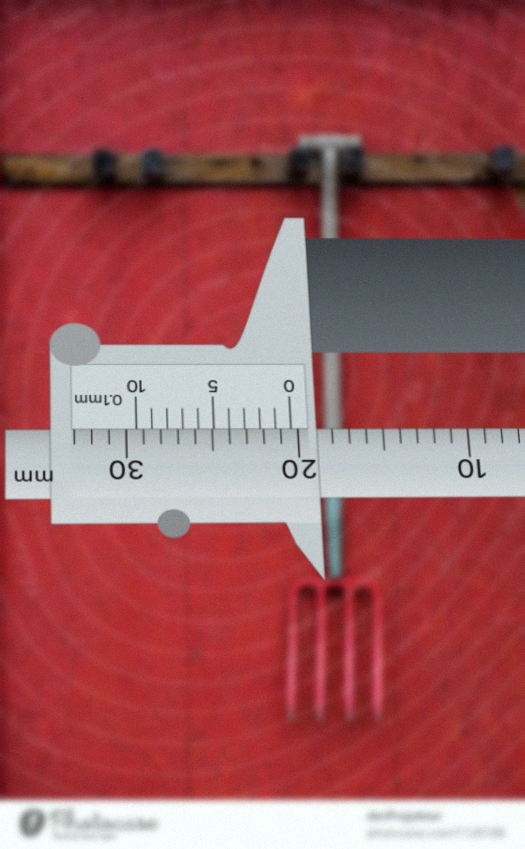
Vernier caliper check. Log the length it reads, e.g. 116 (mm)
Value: 20.4 (mm)
